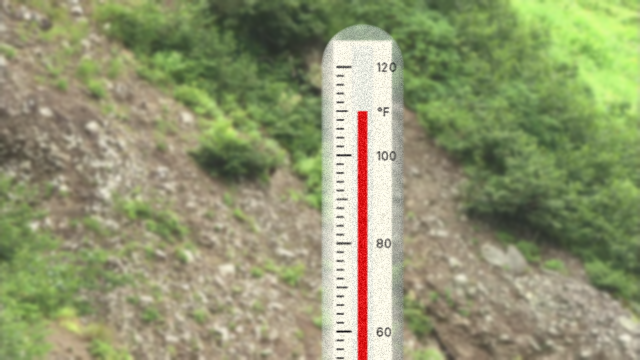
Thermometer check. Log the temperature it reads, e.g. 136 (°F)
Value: 110 (°F)
